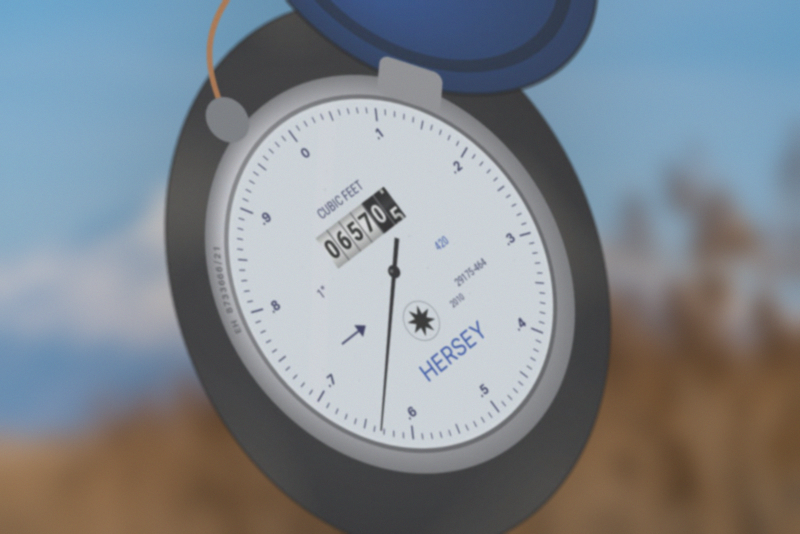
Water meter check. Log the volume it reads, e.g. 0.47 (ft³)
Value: 65704.63 (ft³)
